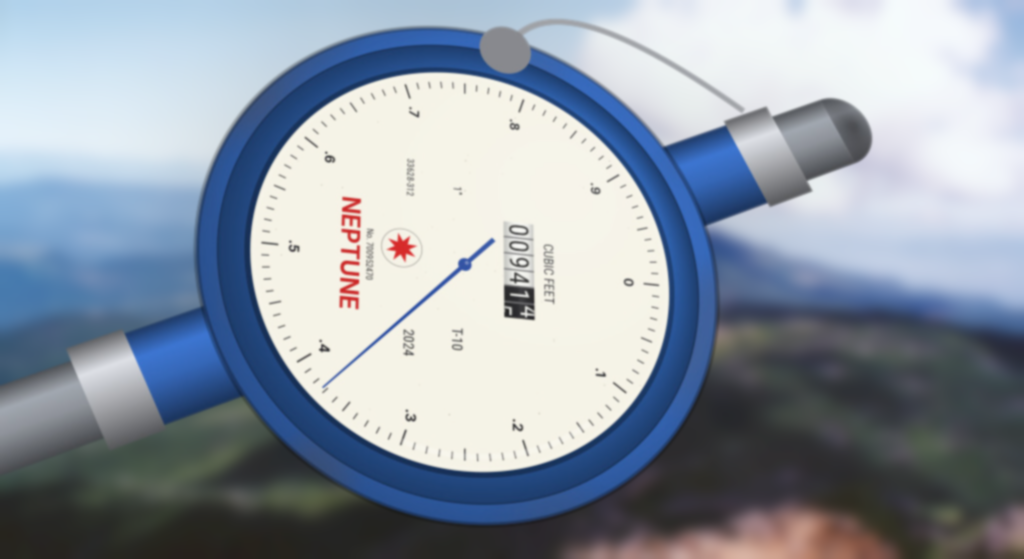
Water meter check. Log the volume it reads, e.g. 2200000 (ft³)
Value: 9414.37 (ft³)
